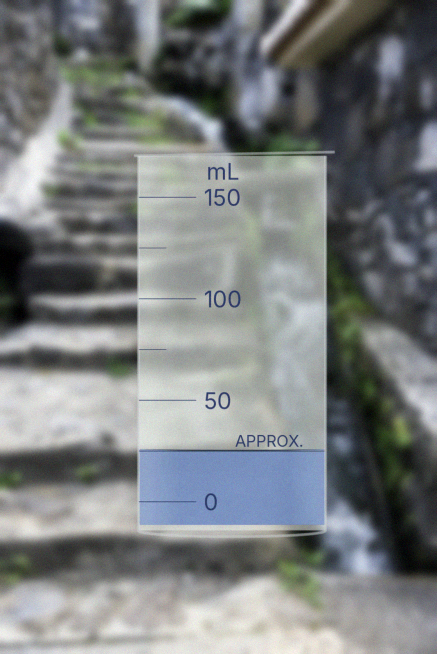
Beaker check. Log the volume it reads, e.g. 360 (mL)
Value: 25 (mL)
